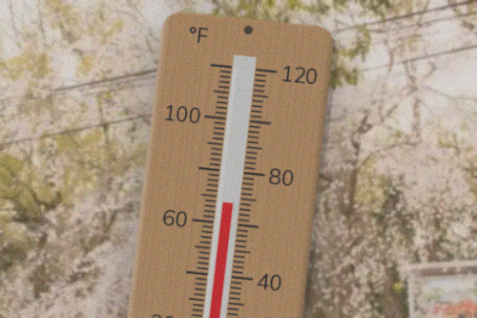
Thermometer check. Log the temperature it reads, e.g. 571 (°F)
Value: 68 (°F)
